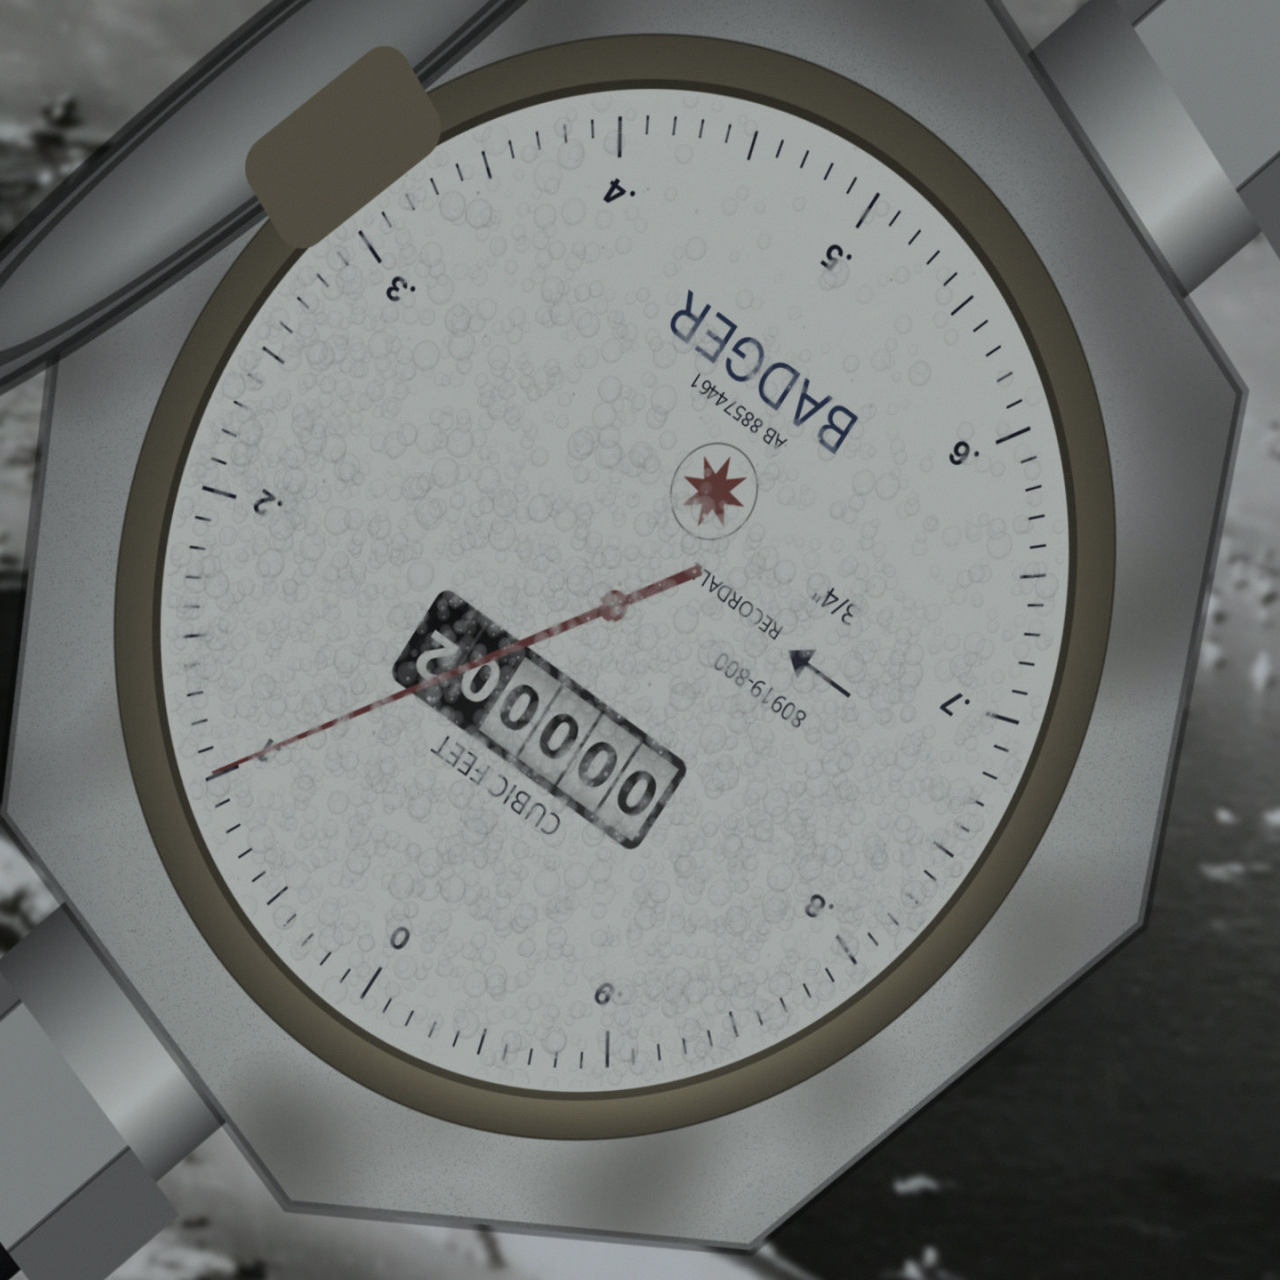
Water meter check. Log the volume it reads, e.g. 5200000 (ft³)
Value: 2.10 (ft³)
